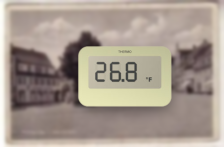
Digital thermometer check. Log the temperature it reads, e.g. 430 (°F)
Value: 26.8 (°F)
